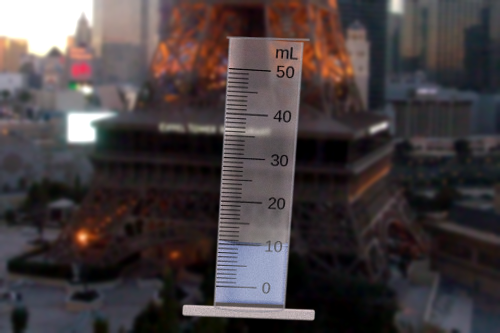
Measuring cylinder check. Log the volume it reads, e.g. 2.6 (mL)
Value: 10 (mL)
